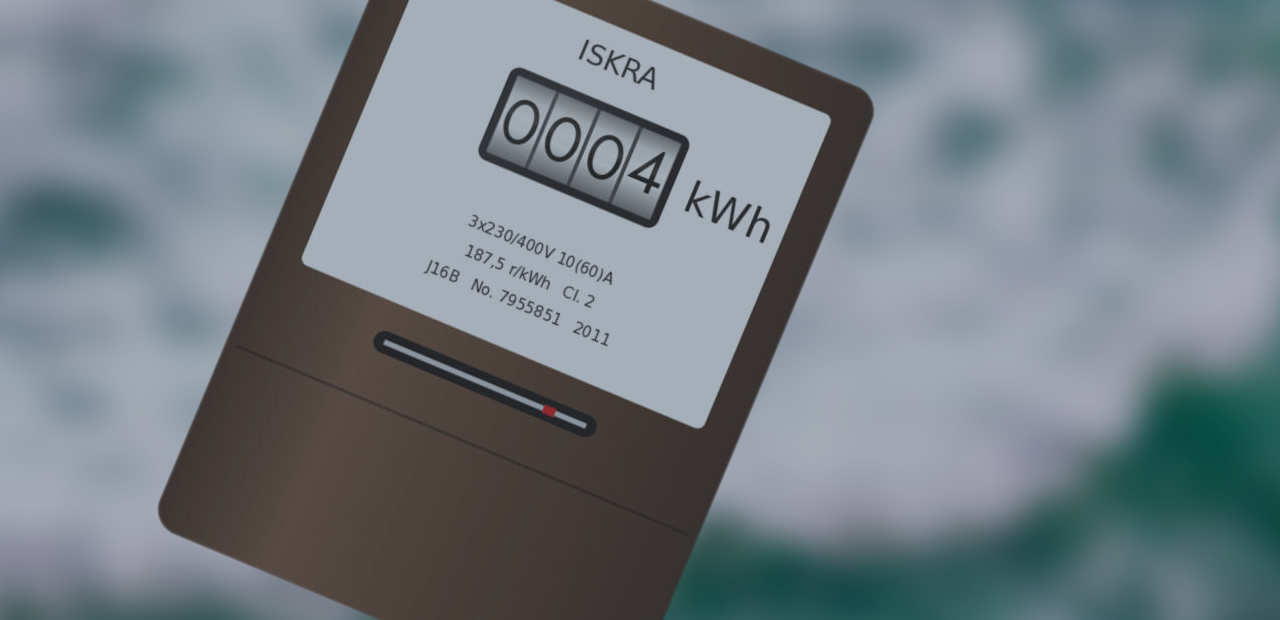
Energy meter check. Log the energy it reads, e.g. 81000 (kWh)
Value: 4 (kWh)
